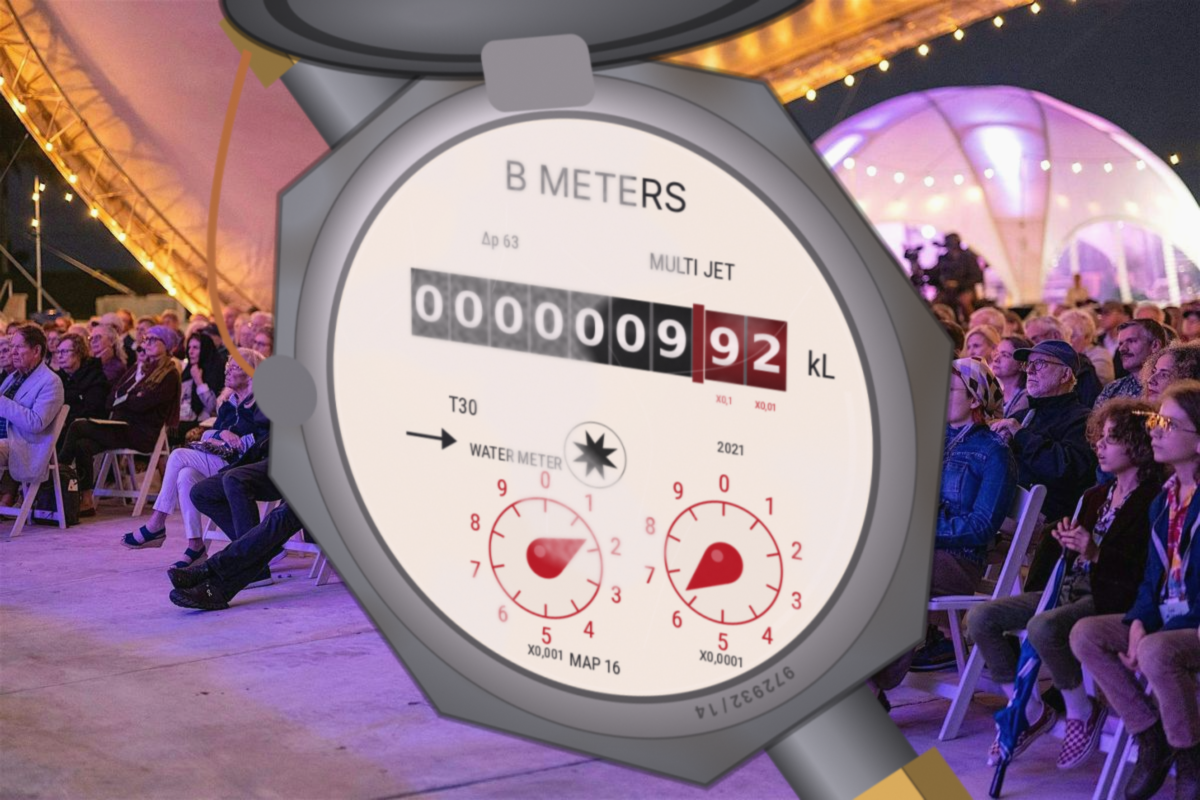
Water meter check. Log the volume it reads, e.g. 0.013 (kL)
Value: 9.9216 (kL)
